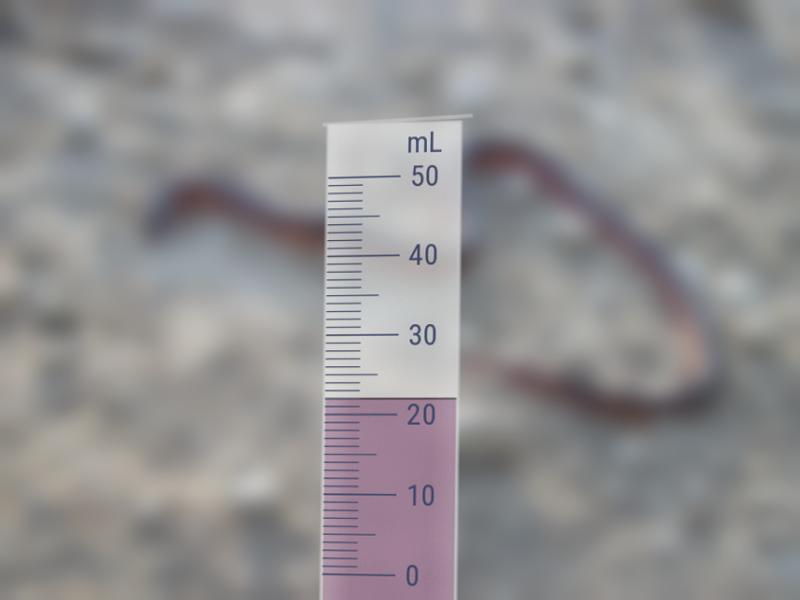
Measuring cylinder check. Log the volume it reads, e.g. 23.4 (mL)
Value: 22 (mL)
